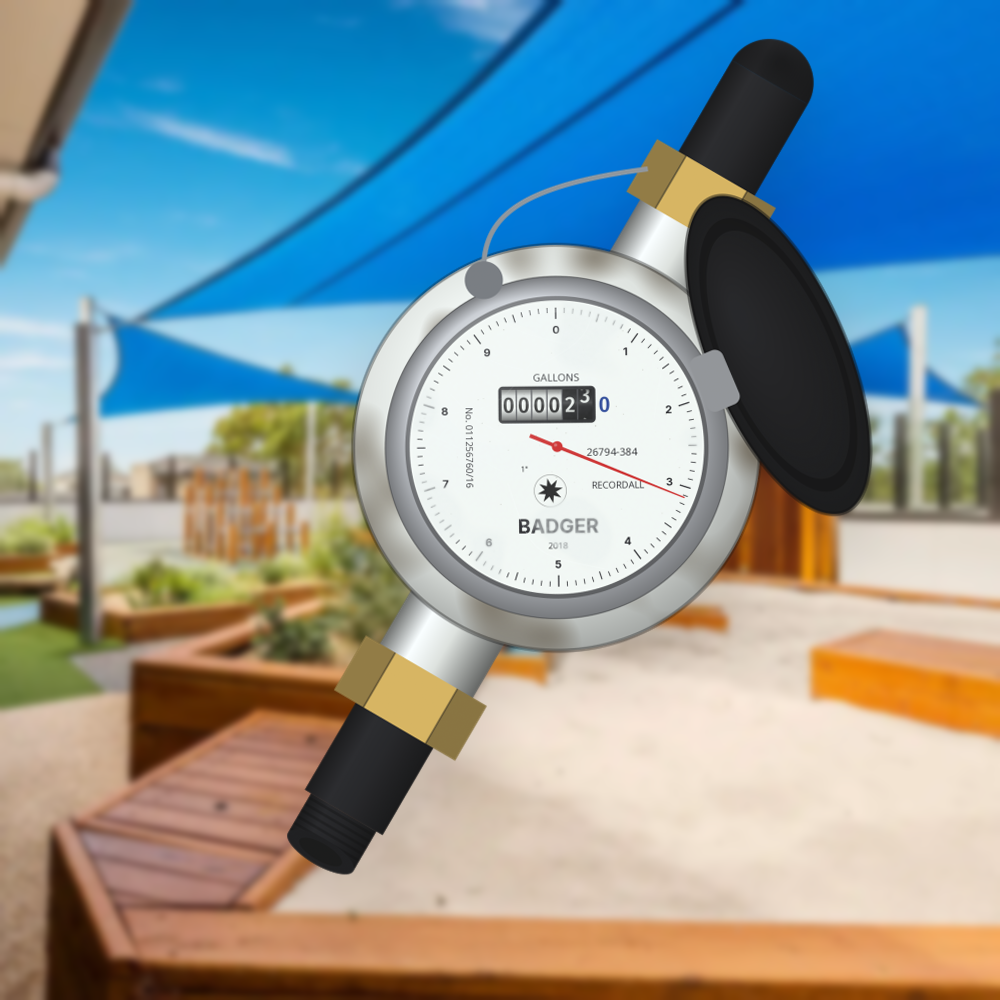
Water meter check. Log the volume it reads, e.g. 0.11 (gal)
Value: 233.1 (gal)
